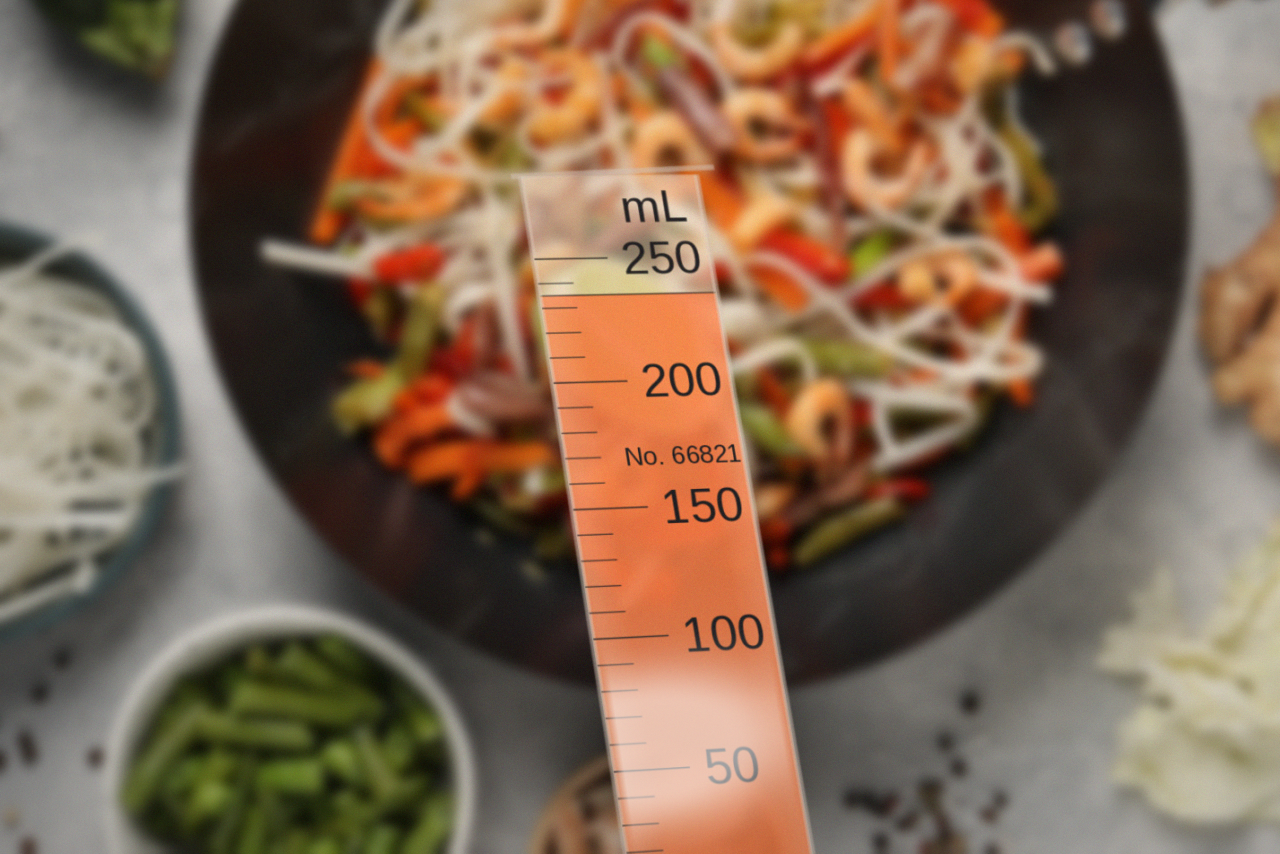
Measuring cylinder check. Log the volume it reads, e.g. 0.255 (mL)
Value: 235 (mL)
